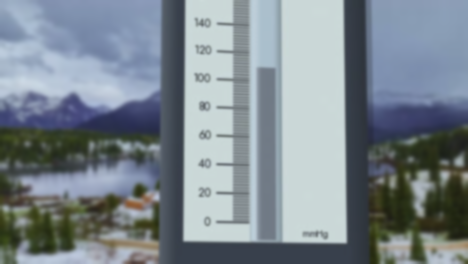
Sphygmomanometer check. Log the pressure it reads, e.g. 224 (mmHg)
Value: 110 (mmHg)
